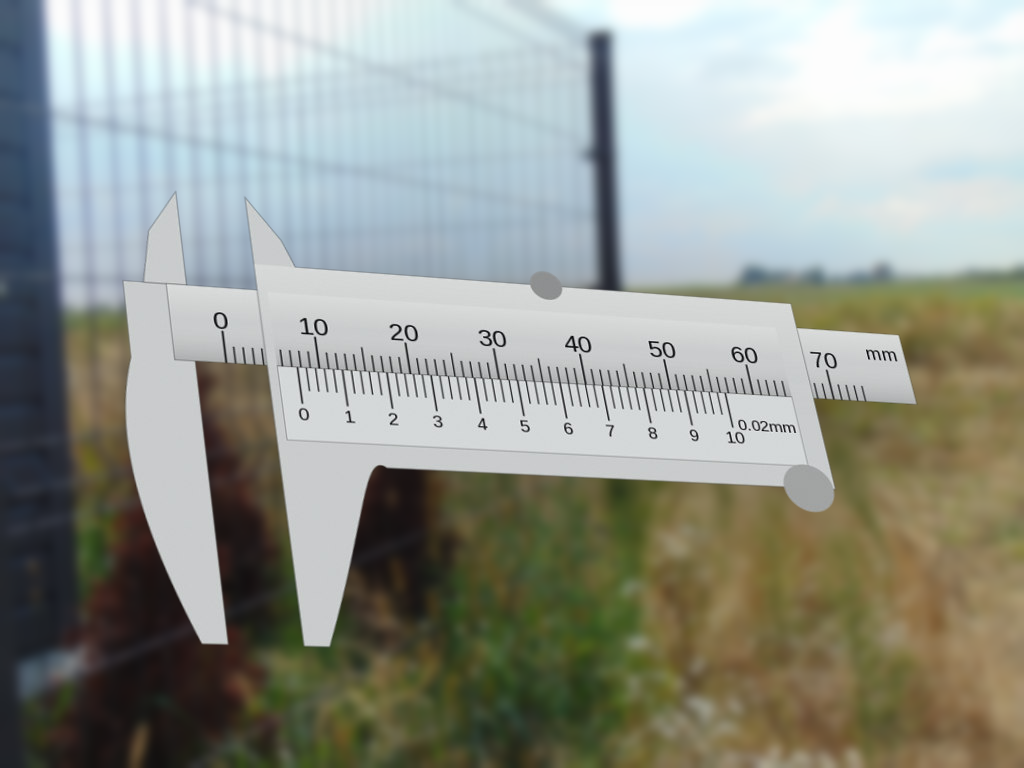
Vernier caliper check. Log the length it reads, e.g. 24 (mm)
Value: 7.6 (mm)
